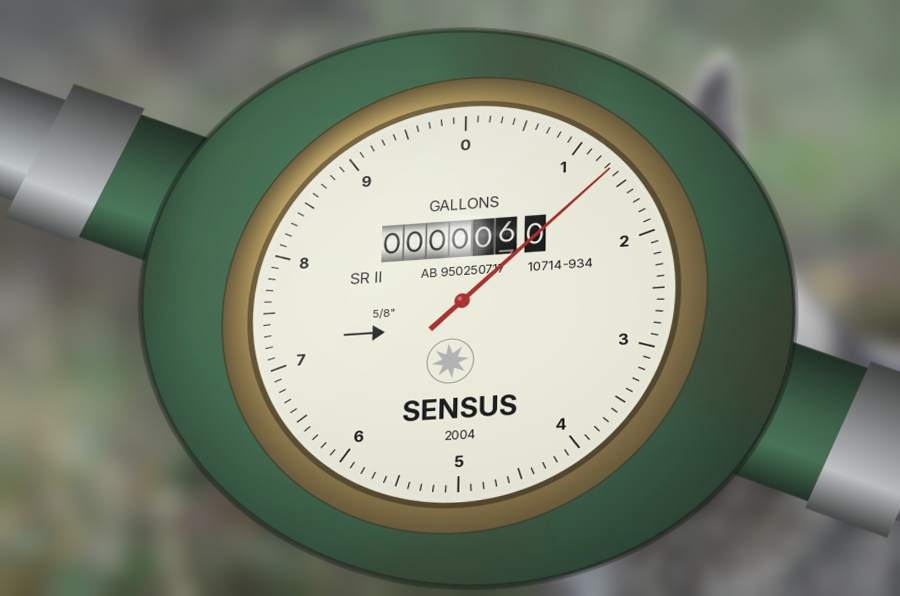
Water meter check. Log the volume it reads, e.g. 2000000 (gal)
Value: 61.3 (gal)
